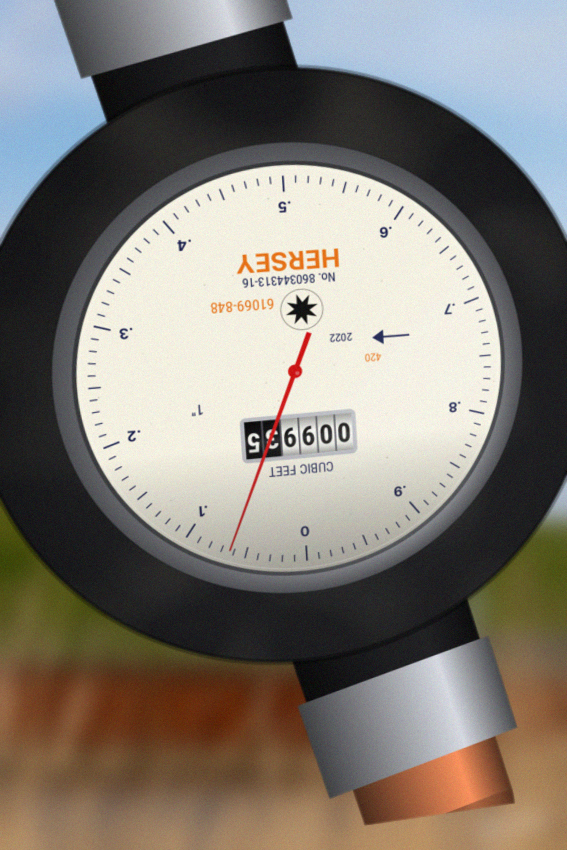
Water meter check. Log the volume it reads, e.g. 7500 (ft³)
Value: 9935.06 (ft³)
